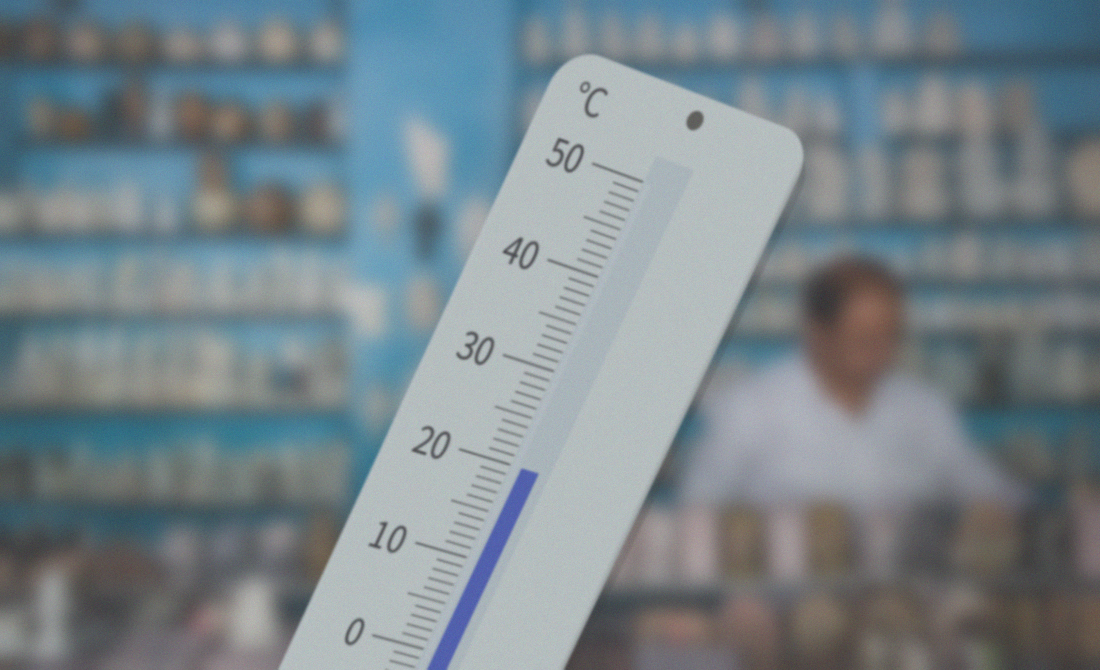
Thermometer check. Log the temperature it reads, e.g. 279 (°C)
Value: 20 (°C)
